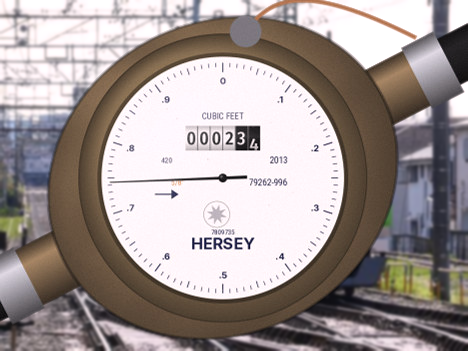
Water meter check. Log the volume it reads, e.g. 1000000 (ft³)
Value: 233.74 (ft³)
